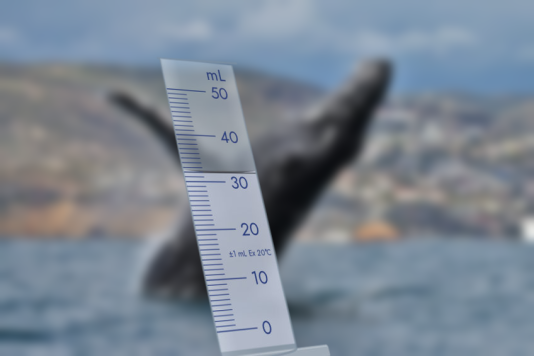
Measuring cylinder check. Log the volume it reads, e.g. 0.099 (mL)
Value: 32 (mL)
